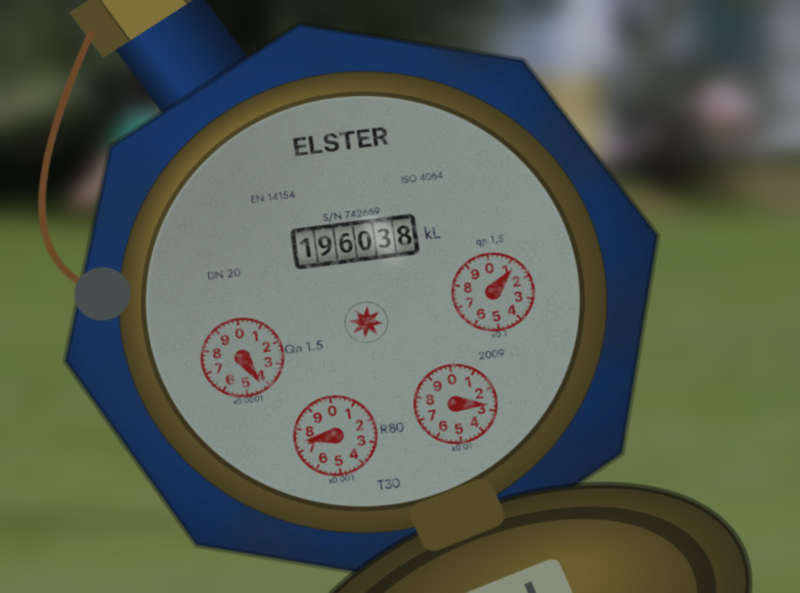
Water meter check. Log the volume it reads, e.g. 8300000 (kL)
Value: 196038.1274 (kL)
